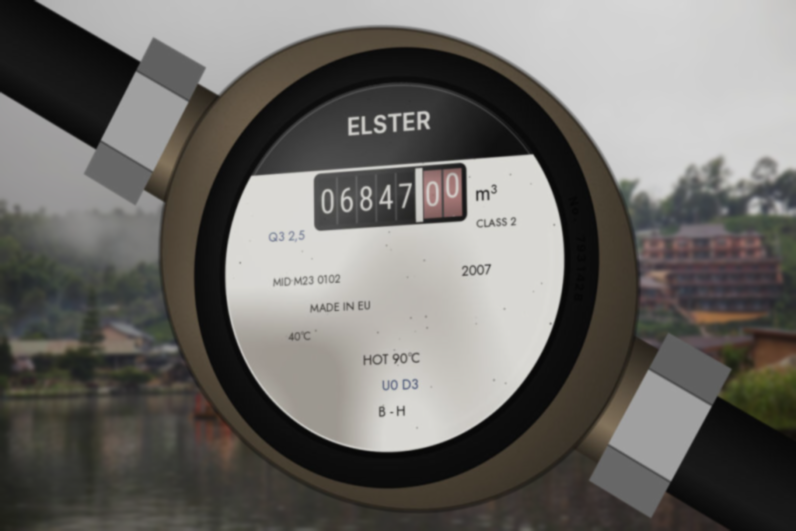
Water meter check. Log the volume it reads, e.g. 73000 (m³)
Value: 6847.00 (m³)
